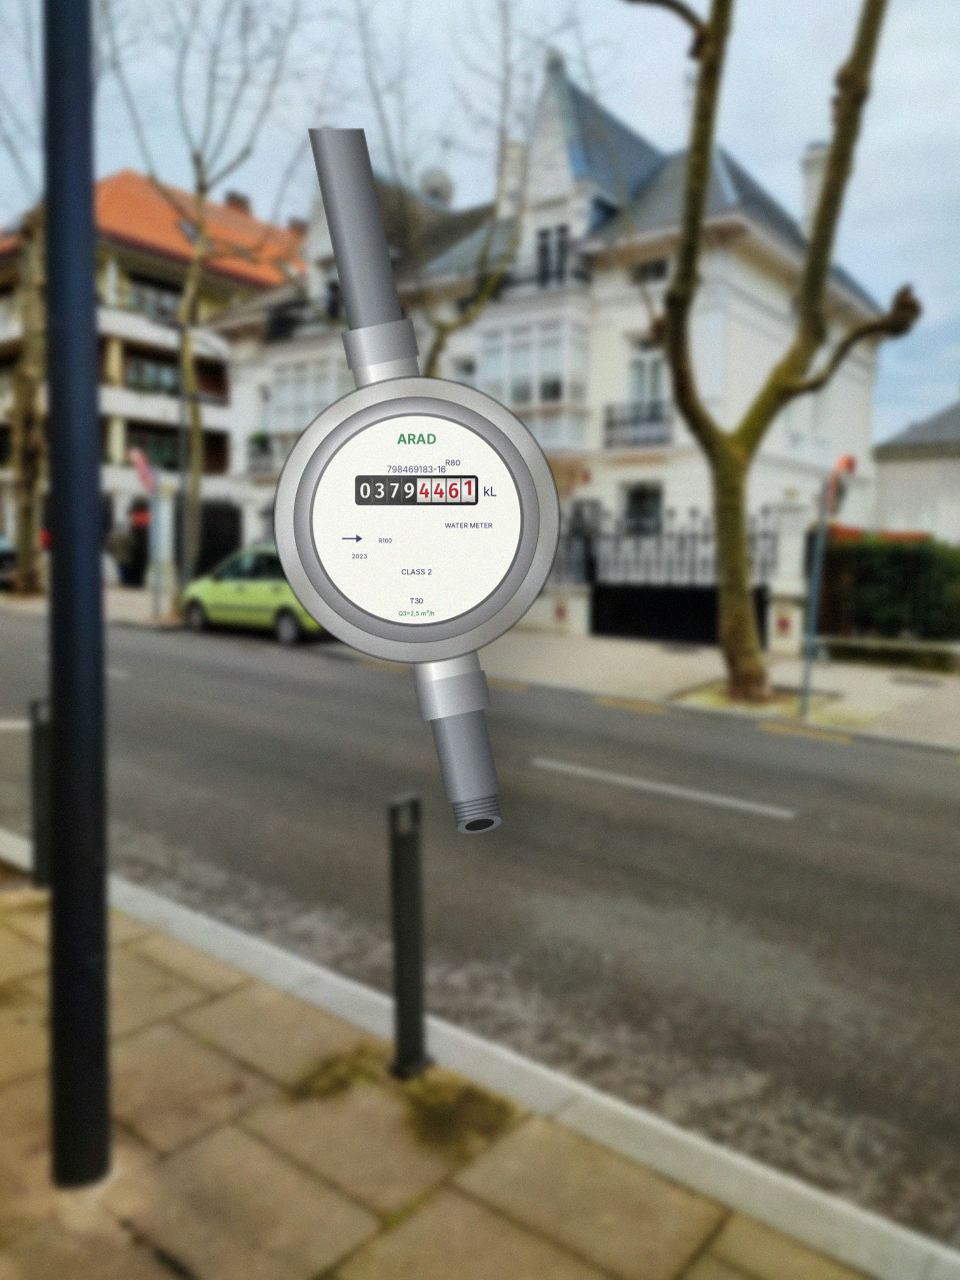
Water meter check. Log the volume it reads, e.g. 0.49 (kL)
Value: 379.4461 (kL)
